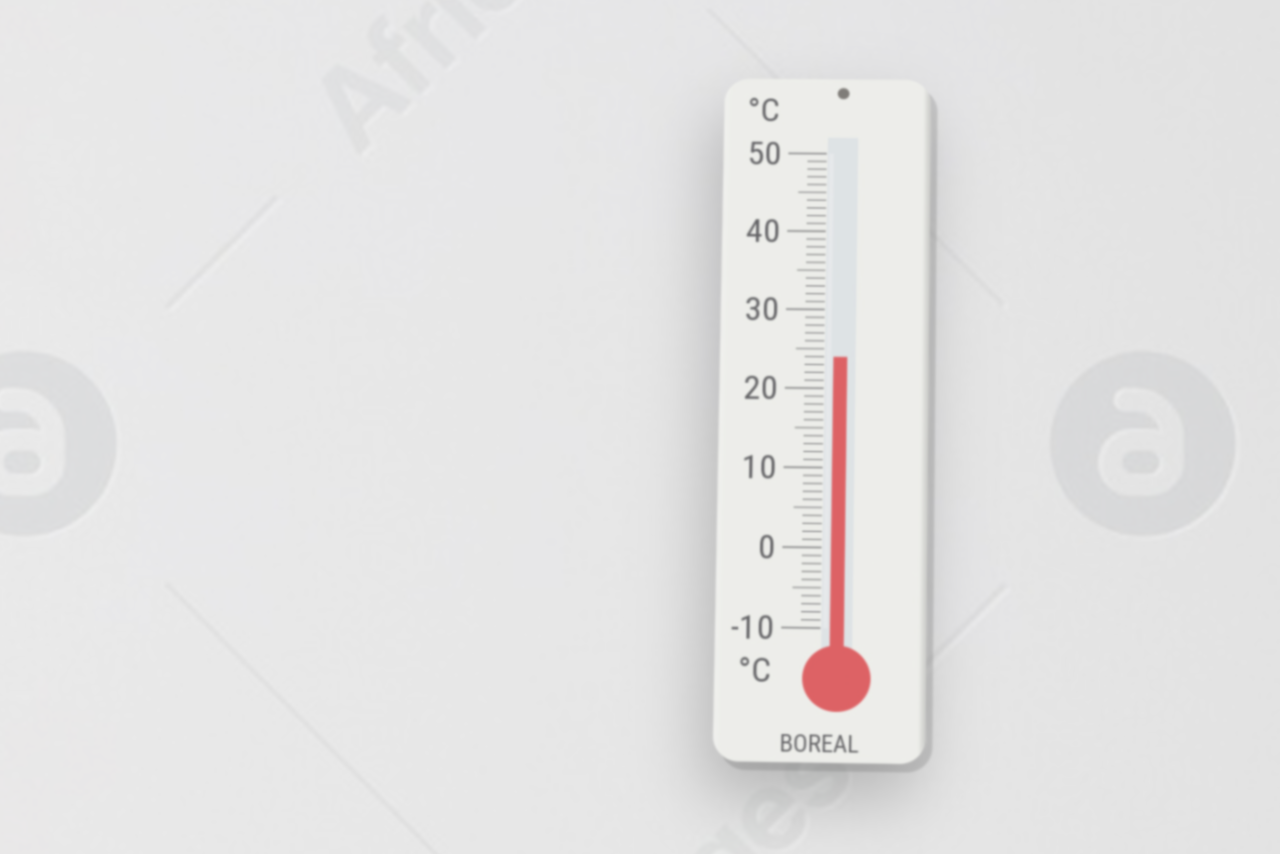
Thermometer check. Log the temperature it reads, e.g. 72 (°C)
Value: 24 (°C)
